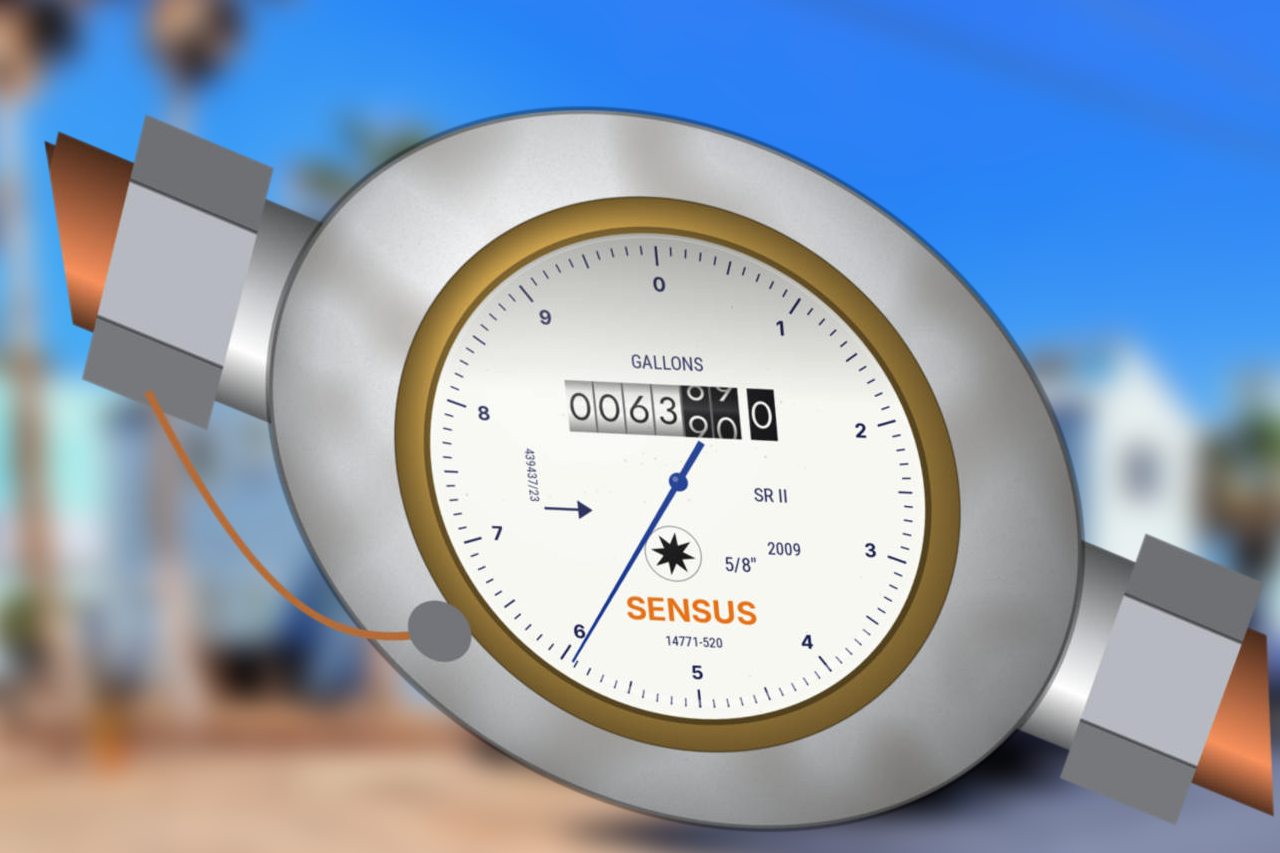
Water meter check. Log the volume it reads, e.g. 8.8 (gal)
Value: 63895.9 (gal)
